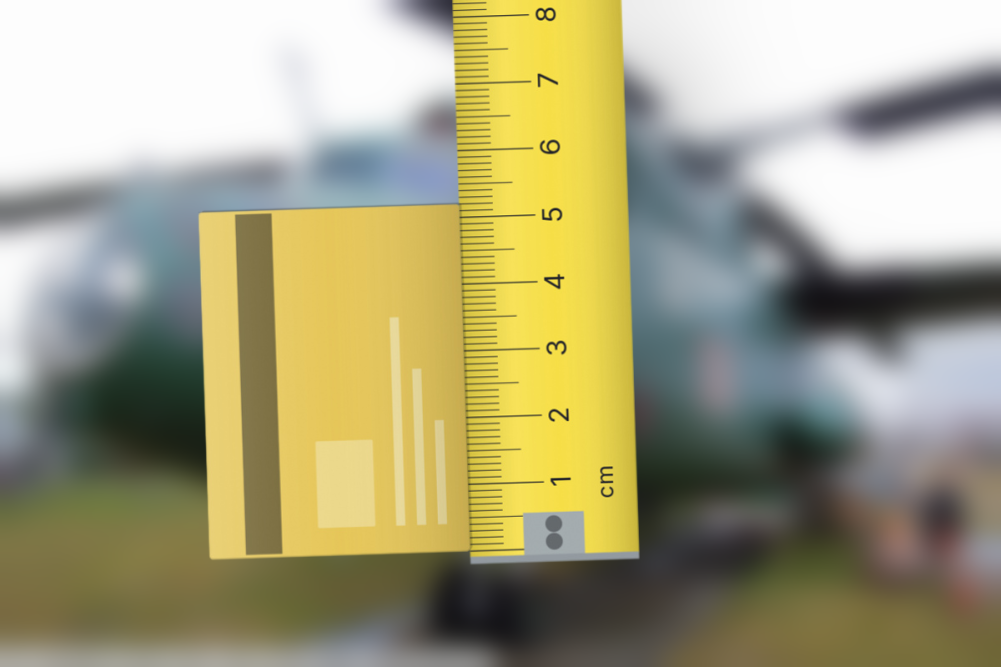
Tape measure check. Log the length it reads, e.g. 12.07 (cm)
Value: 5.2 (cm)
